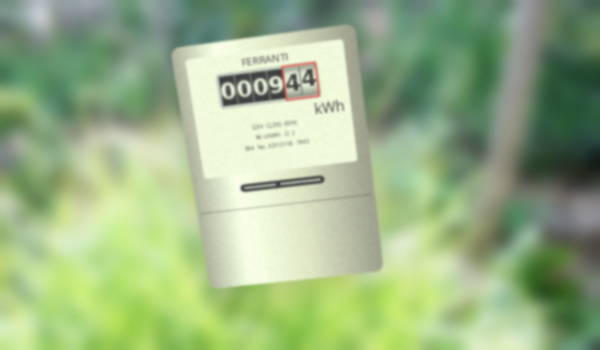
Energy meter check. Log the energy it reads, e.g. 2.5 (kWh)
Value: 9.44 (kWh)
